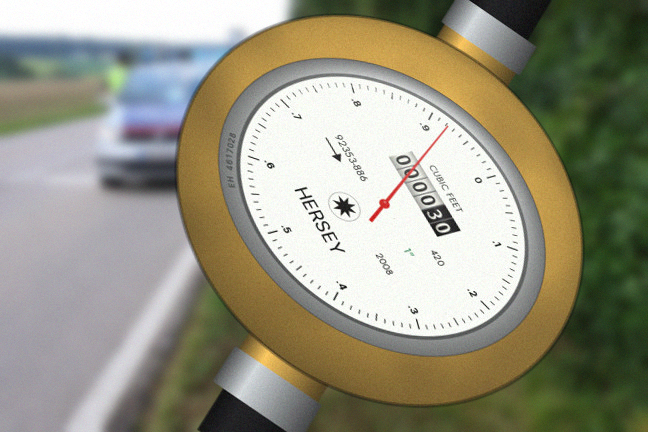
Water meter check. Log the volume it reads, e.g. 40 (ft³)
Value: 29.92 (ft³)
